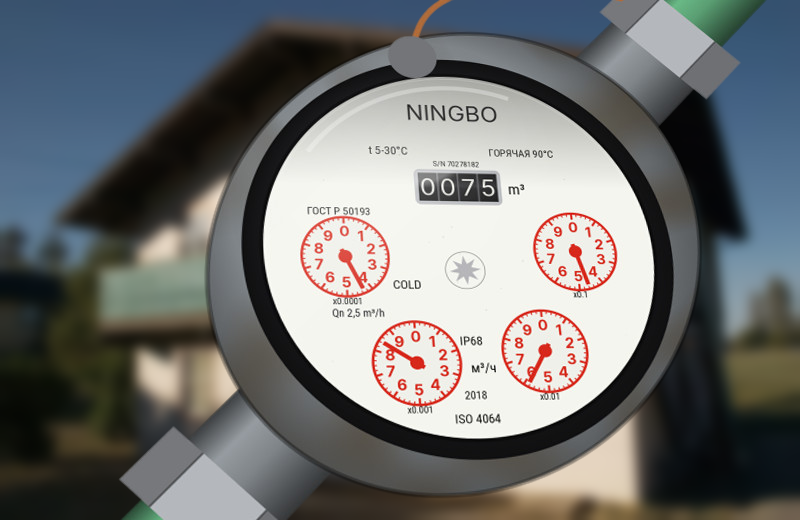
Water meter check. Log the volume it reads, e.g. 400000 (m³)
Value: 75.4584 (m³)
